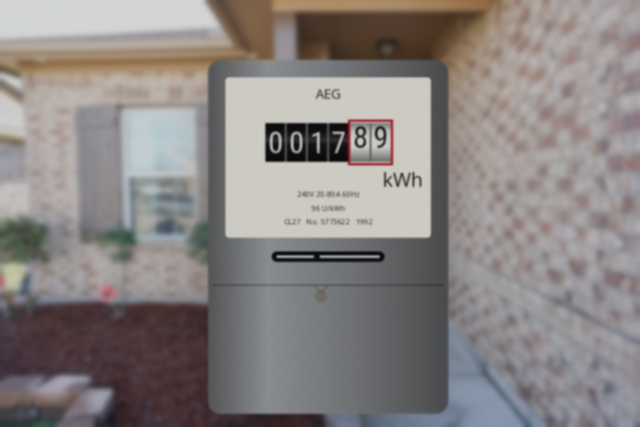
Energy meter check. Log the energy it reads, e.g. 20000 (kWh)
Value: 17.89 (kWh)
